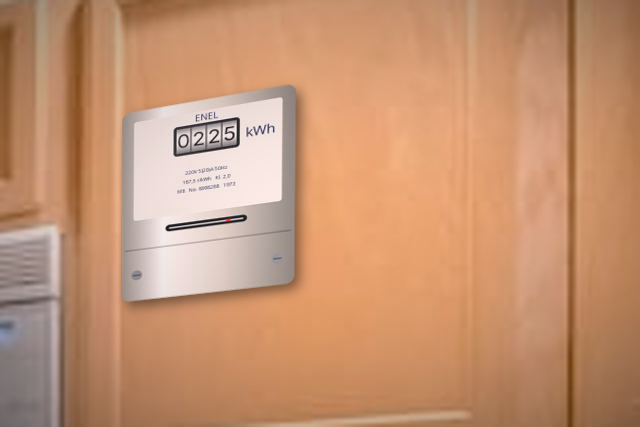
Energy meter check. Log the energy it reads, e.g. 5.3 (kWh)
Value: 225 (kWh)
